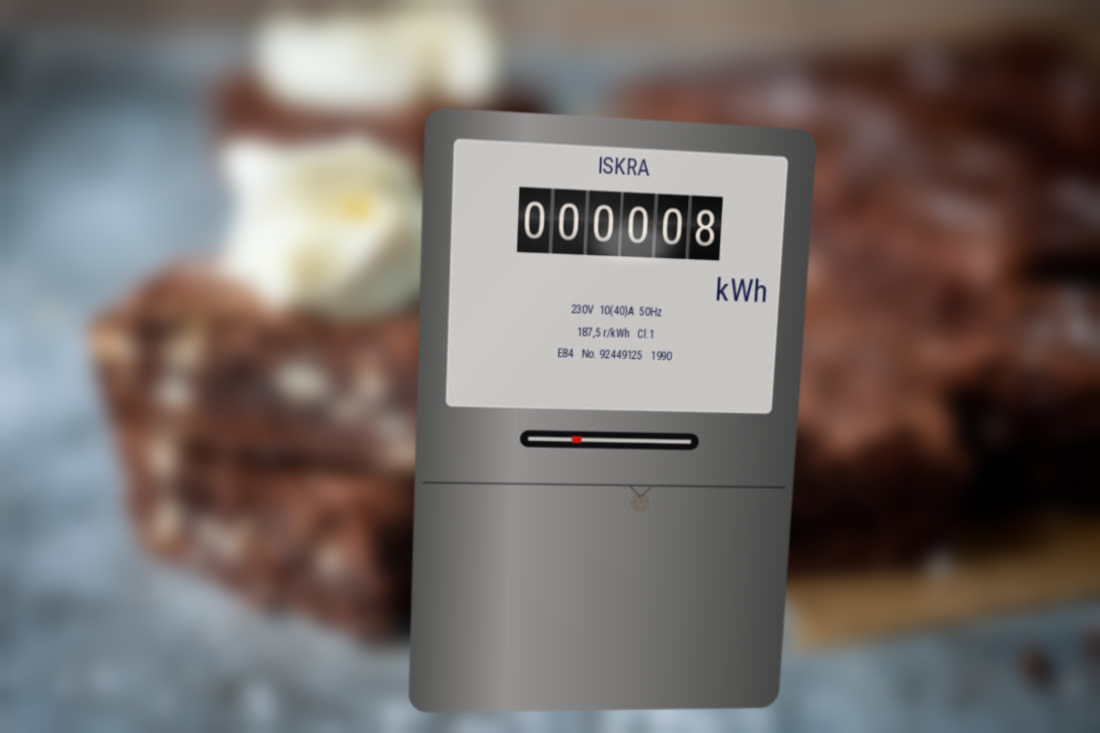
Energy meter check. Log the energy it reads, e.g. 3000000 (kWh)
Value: 8 (kWh)
